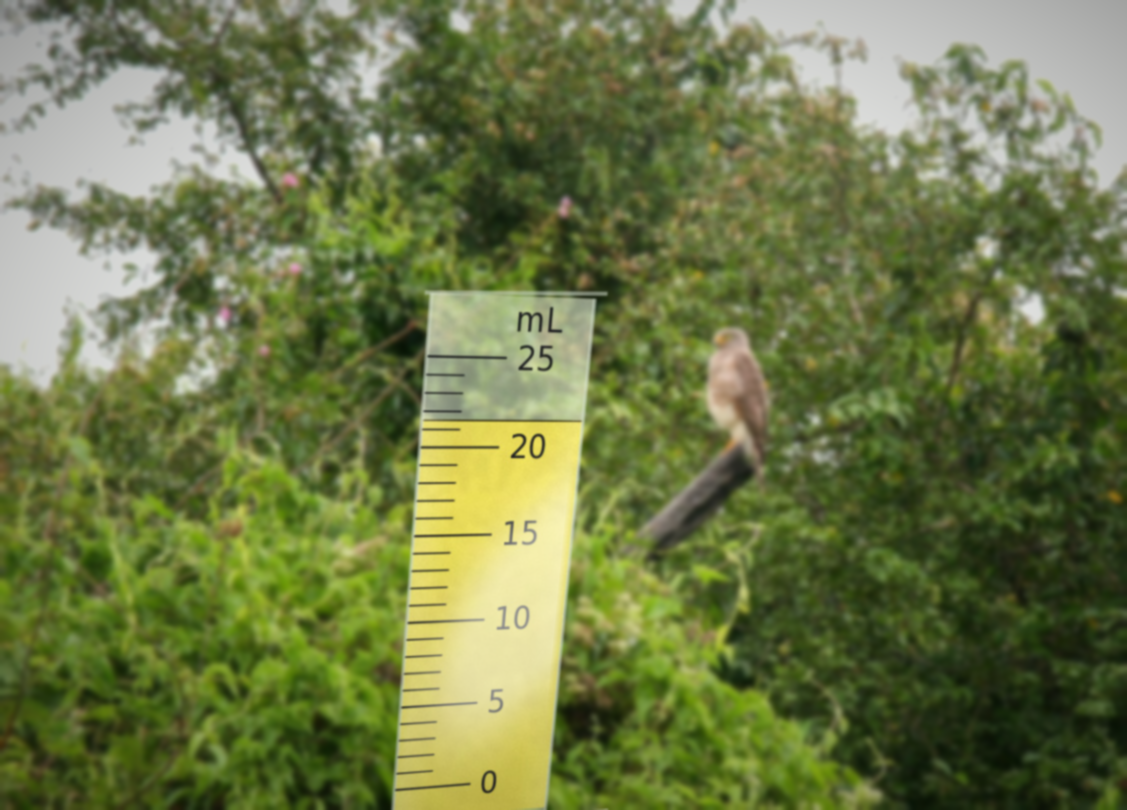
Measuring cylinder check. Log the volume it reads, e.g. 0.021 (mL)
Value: 21.5 (mL)
